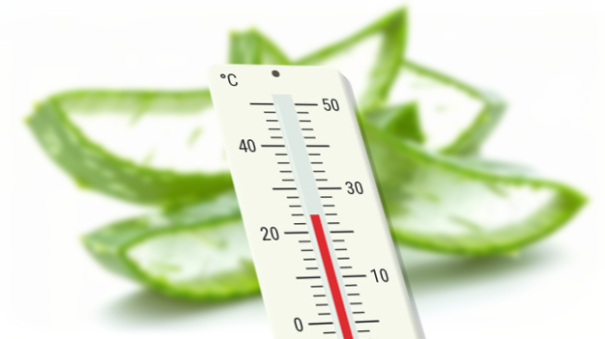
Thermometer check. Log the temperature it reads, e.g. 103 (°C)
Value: 24 (°C)
